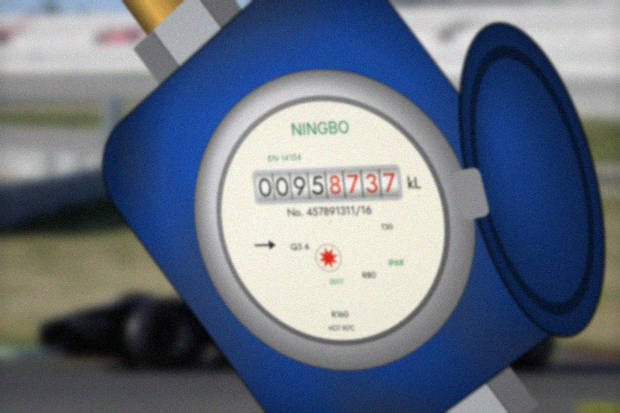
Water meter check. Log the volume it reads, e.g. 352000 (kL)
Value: 95.8737 (kL)
